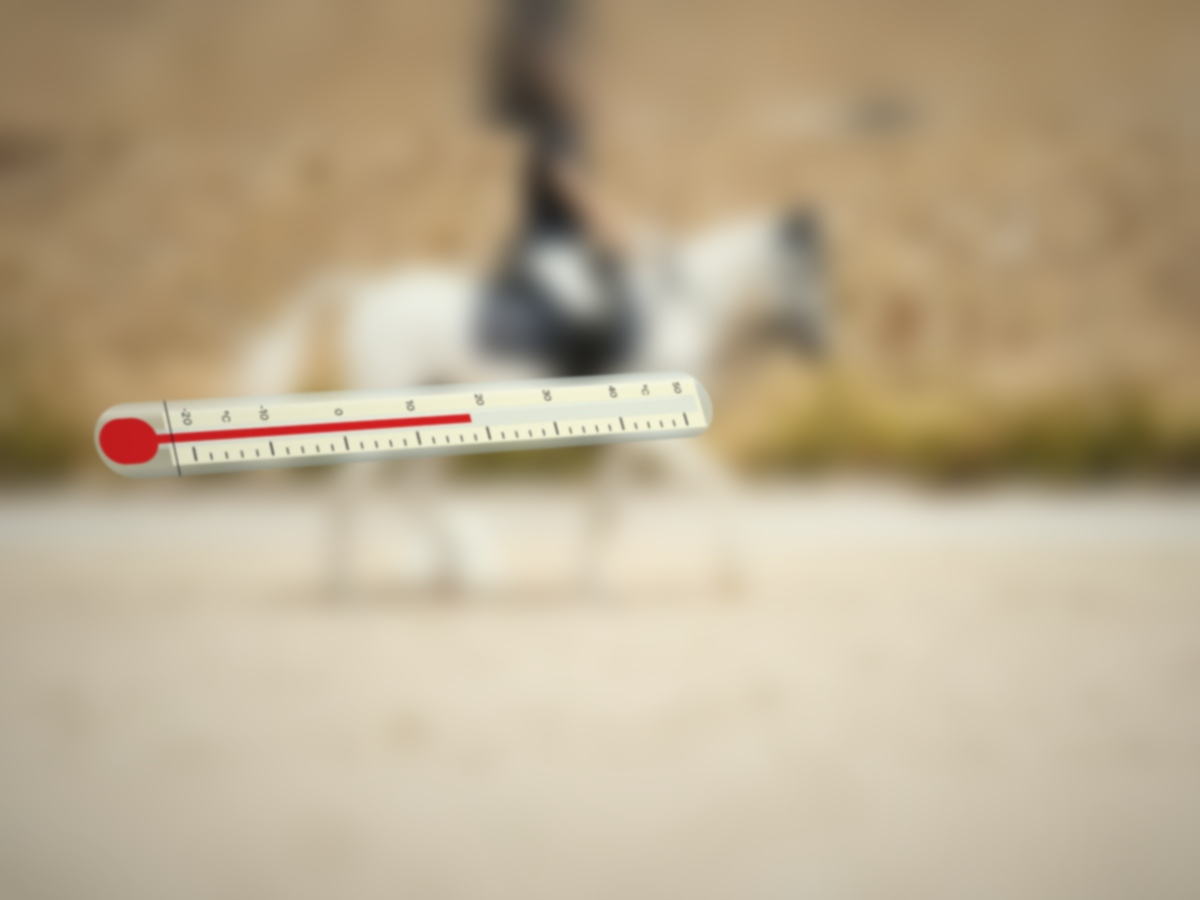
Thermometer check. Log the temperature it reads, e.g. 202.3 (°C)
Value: 18 (°C)
